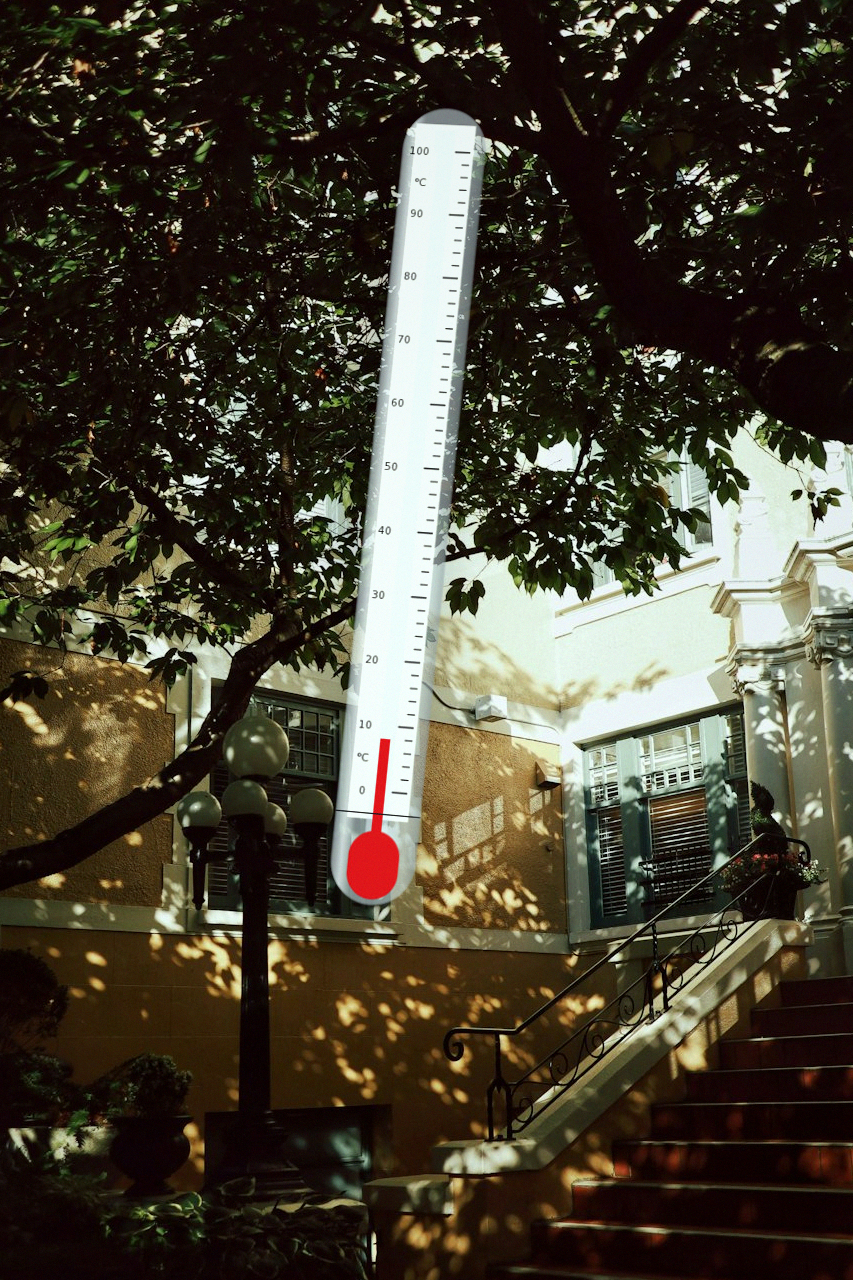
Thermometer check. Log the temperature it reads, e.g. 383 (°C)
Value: 8 (°C)
